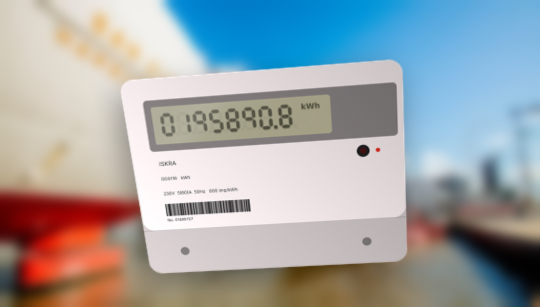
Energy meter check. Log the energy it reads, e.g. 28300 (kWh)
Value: 195890.8 (kWh)
